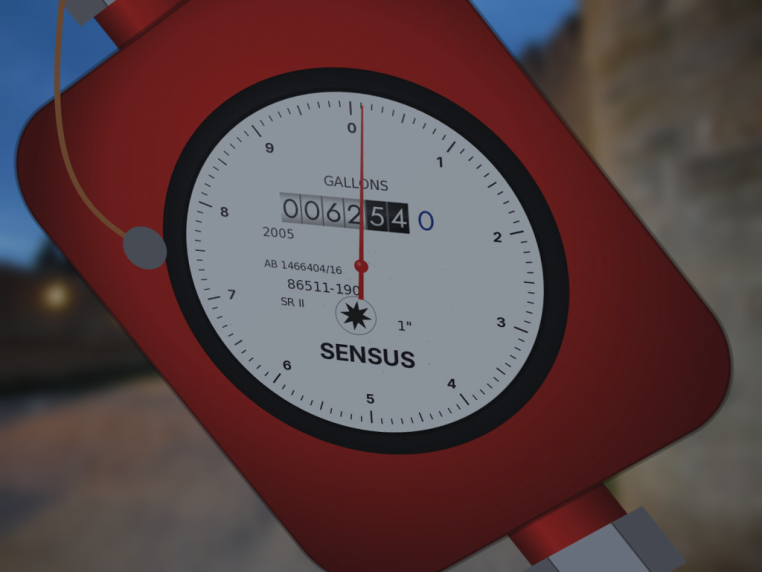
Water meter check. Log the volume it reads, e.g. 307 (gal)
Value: 62540.1 (gal)
